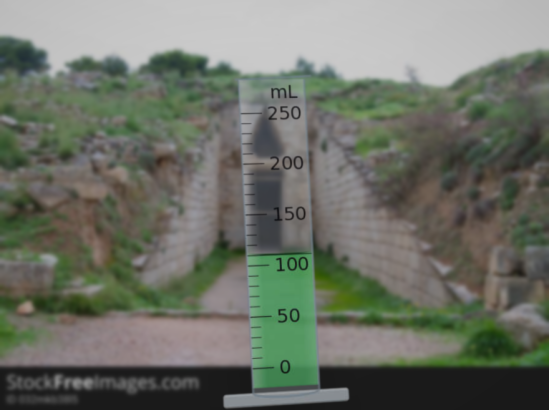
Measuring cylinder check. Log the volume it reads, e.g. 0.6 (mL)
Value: 110 (mL)
